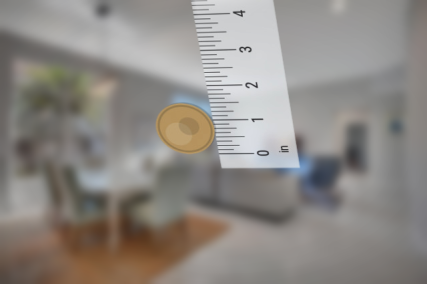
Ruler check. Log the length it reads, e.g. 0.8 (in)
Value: 1.5 (in)
